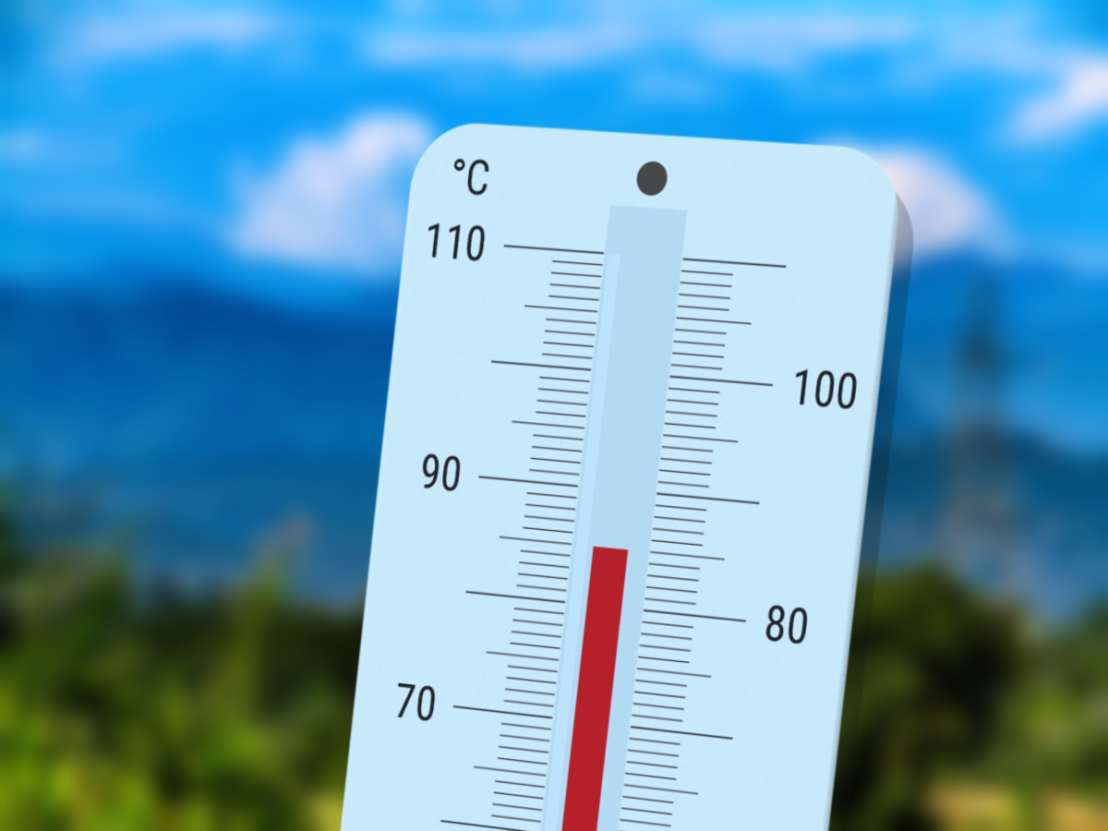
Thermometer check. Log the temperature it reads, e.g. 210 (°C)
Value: 85 (°C)
